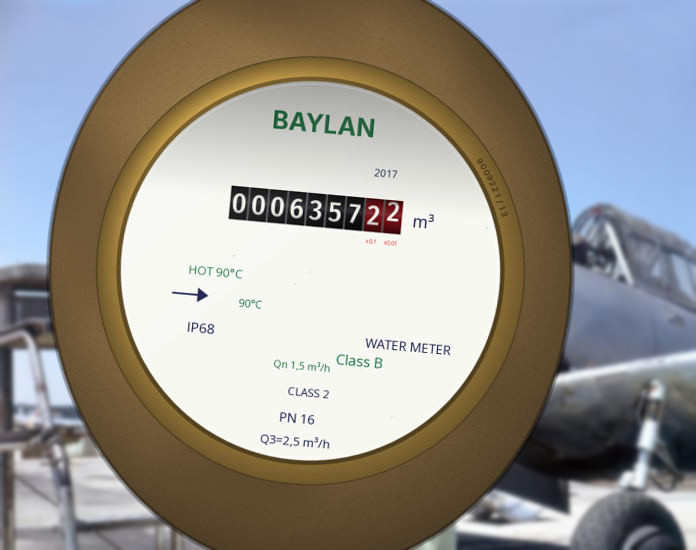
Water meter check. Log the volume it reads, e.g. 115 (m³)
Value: 6357.22 (m³)
